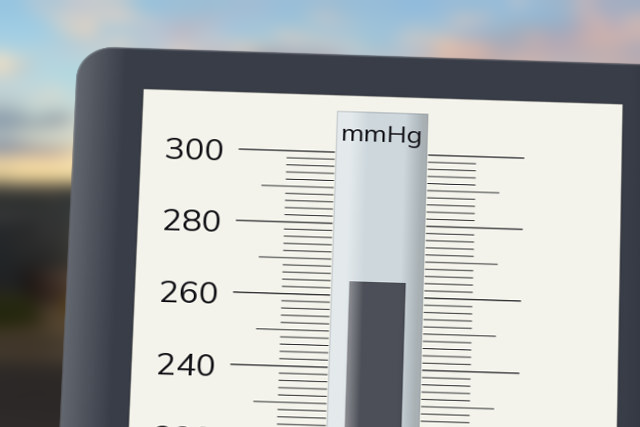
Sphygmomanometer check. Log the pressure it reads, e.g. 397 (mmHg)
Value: 264 (mmHg)
